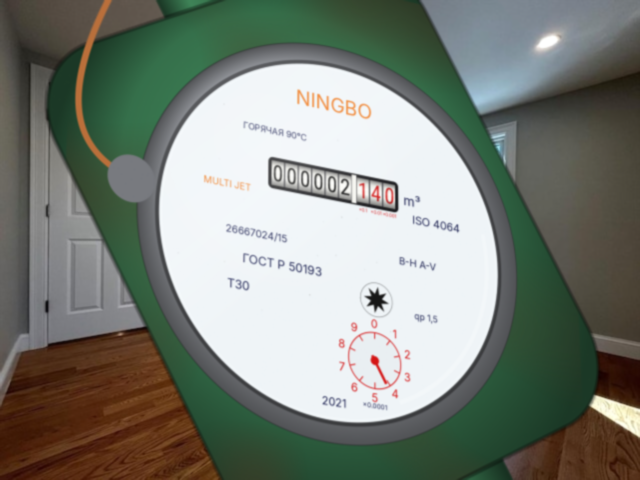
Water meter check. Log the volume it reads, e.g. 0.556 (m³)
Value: 2.1404 (m³)
